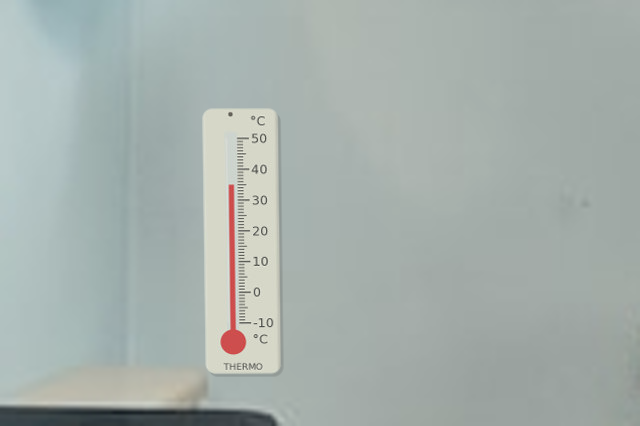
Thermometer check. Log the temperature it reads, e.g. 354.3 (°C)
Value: 35 (°C)
